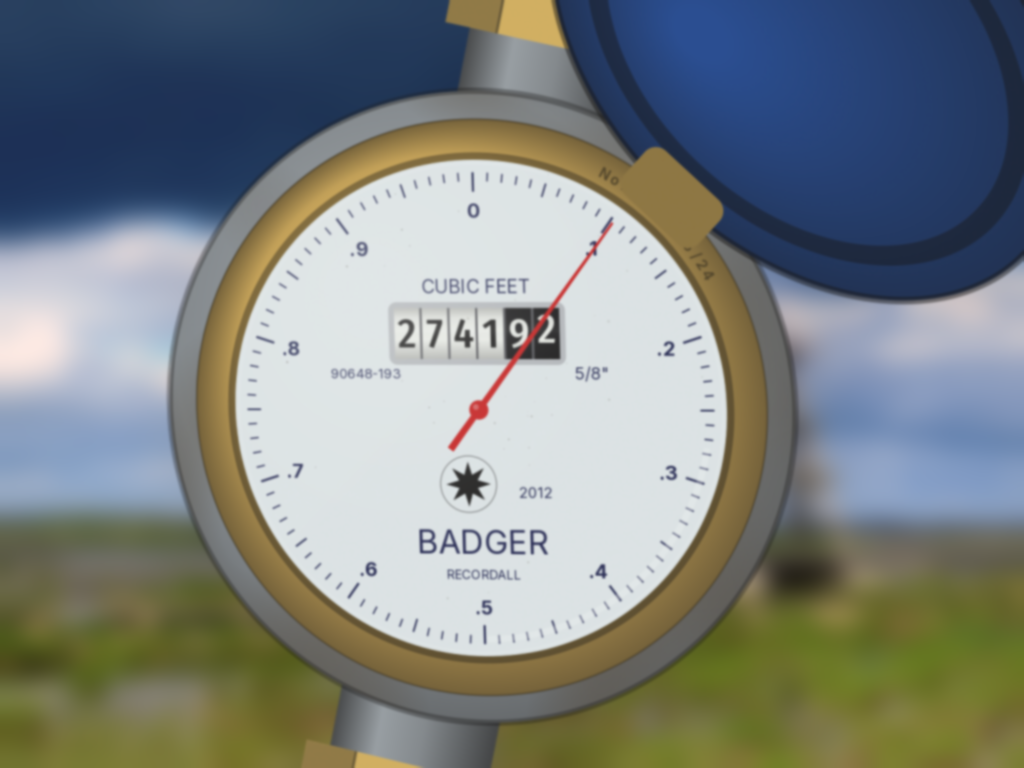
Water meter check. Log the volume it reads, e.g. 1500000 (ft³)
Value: 274192.10 (ft³)
